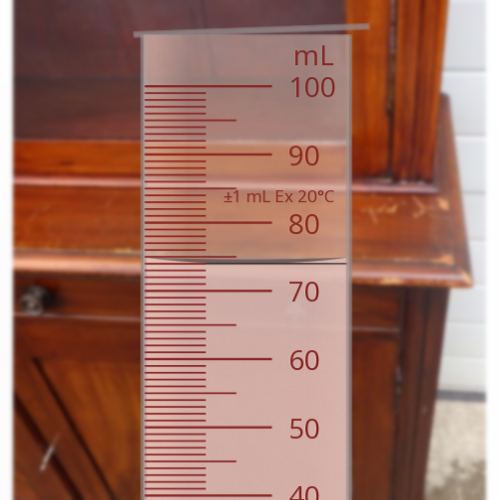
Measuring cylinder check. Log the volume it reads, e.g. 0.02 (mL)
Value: 74 (mL)
